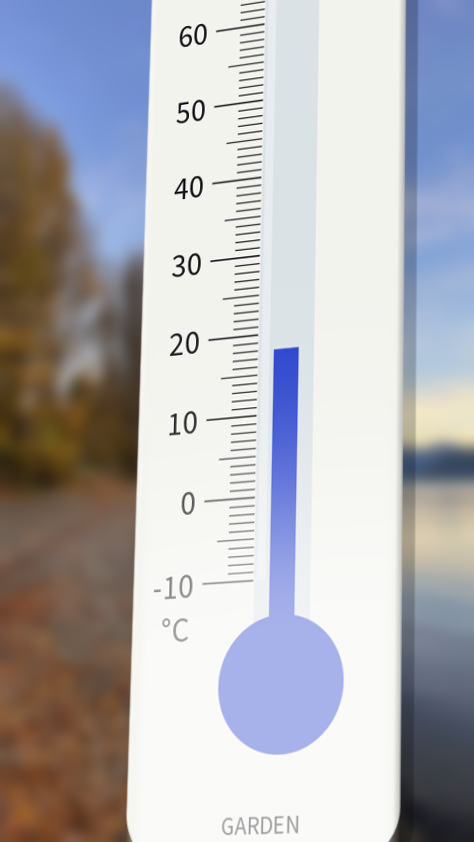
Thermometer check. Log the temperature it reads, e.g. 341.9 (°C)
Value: 18 (°C)
